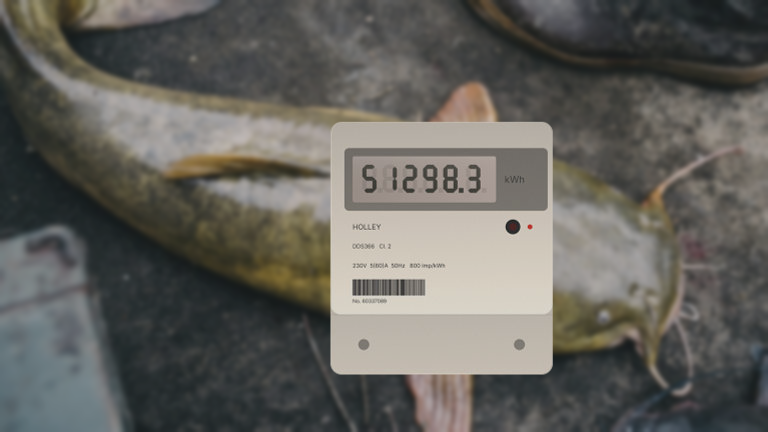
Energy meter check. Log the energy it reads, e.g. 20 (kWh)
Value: 51298.3 (kWh)
